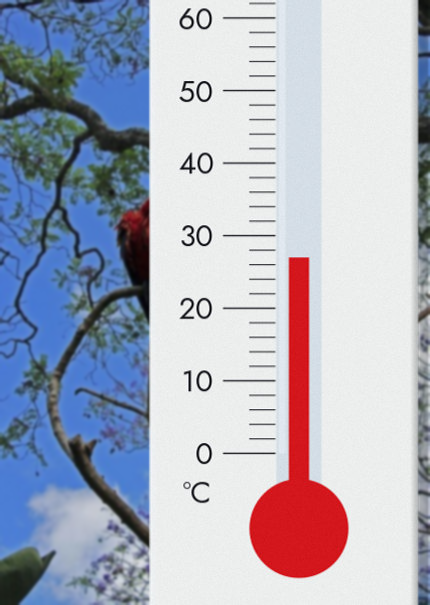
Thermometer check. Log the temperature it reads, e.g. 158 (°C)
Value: 27 (°C)
